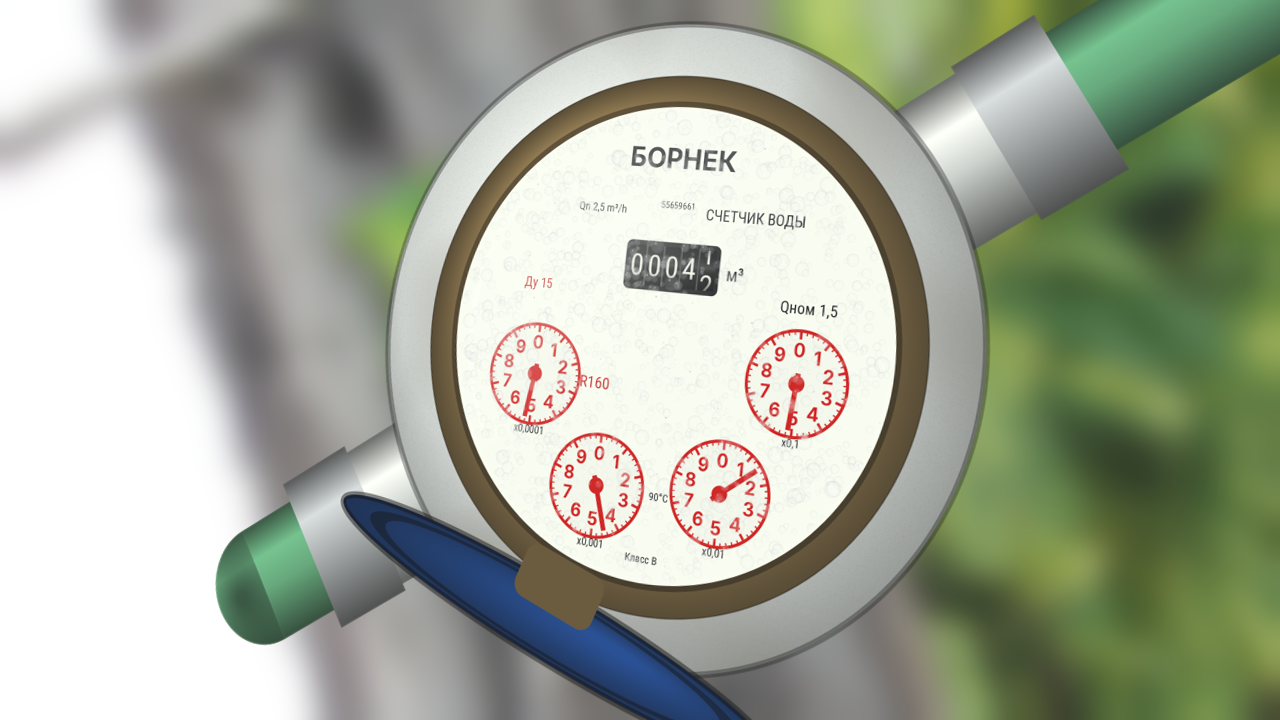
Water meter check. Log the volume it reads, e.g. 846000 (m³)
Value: 41.5145 (m³)
